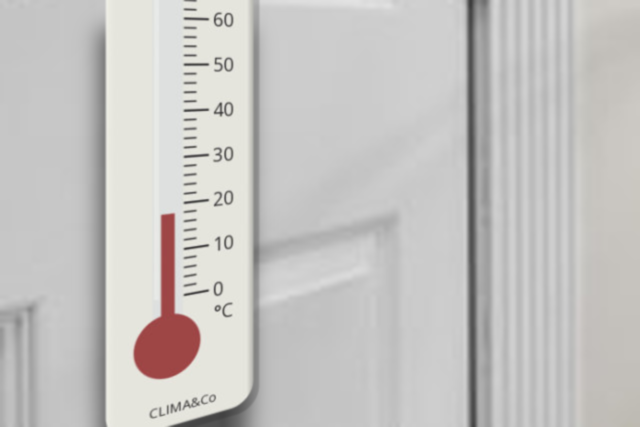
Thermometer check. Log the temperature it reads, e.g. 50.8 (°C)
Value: 18 (°C)
